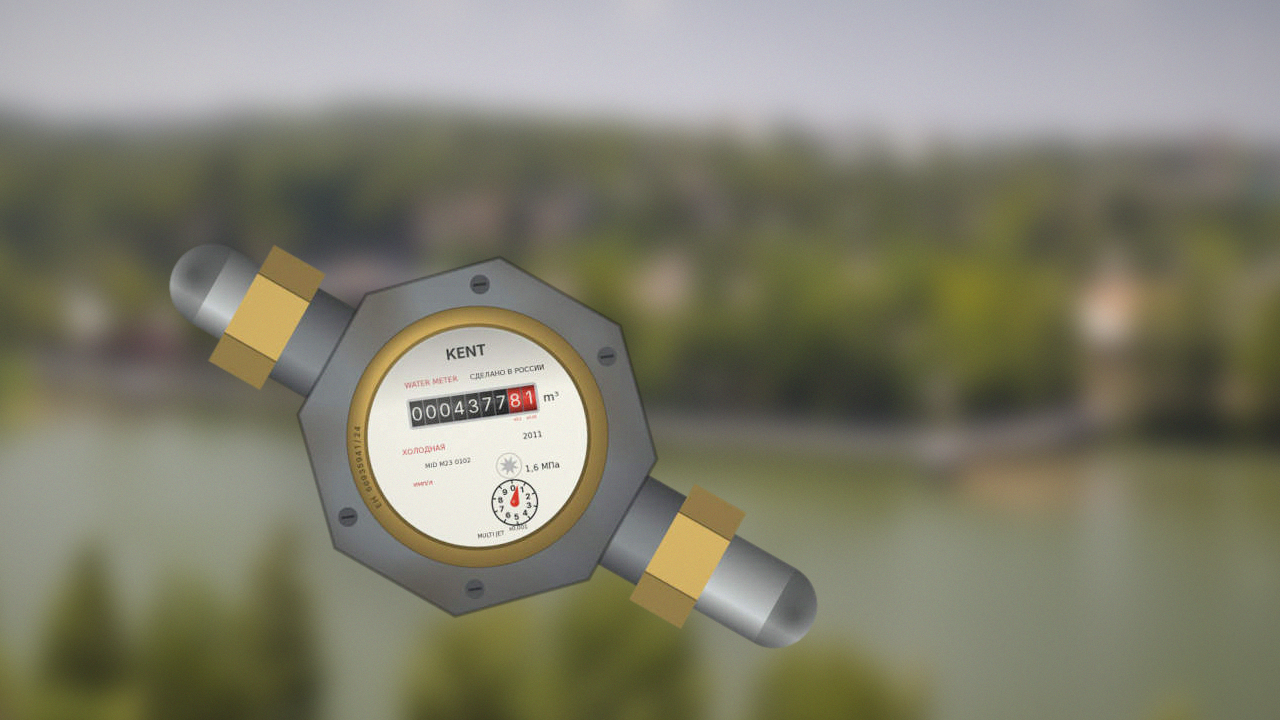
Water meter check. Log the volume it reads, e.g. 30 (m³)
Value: 4377.810 (m³)
